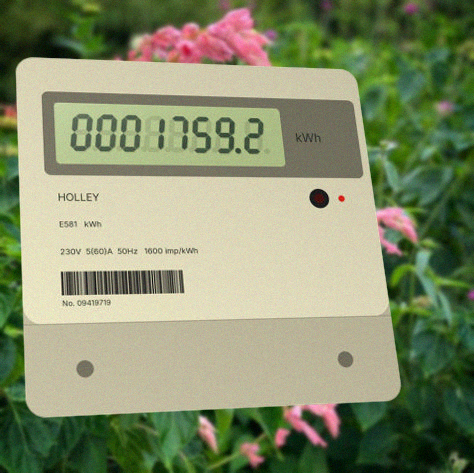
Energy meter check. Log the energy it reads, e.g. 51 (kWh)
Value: 1759.2 (kWh)
